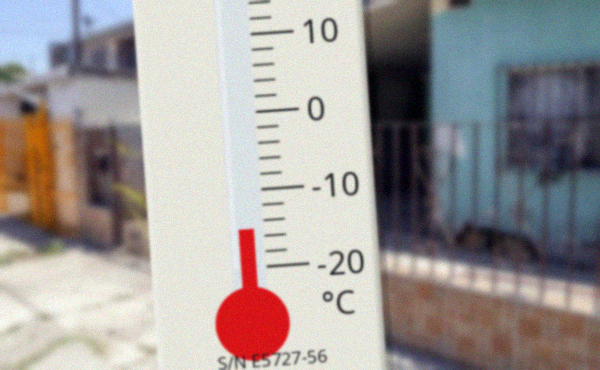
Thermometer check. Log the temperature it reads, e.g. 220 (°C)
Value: -15 (°C)
